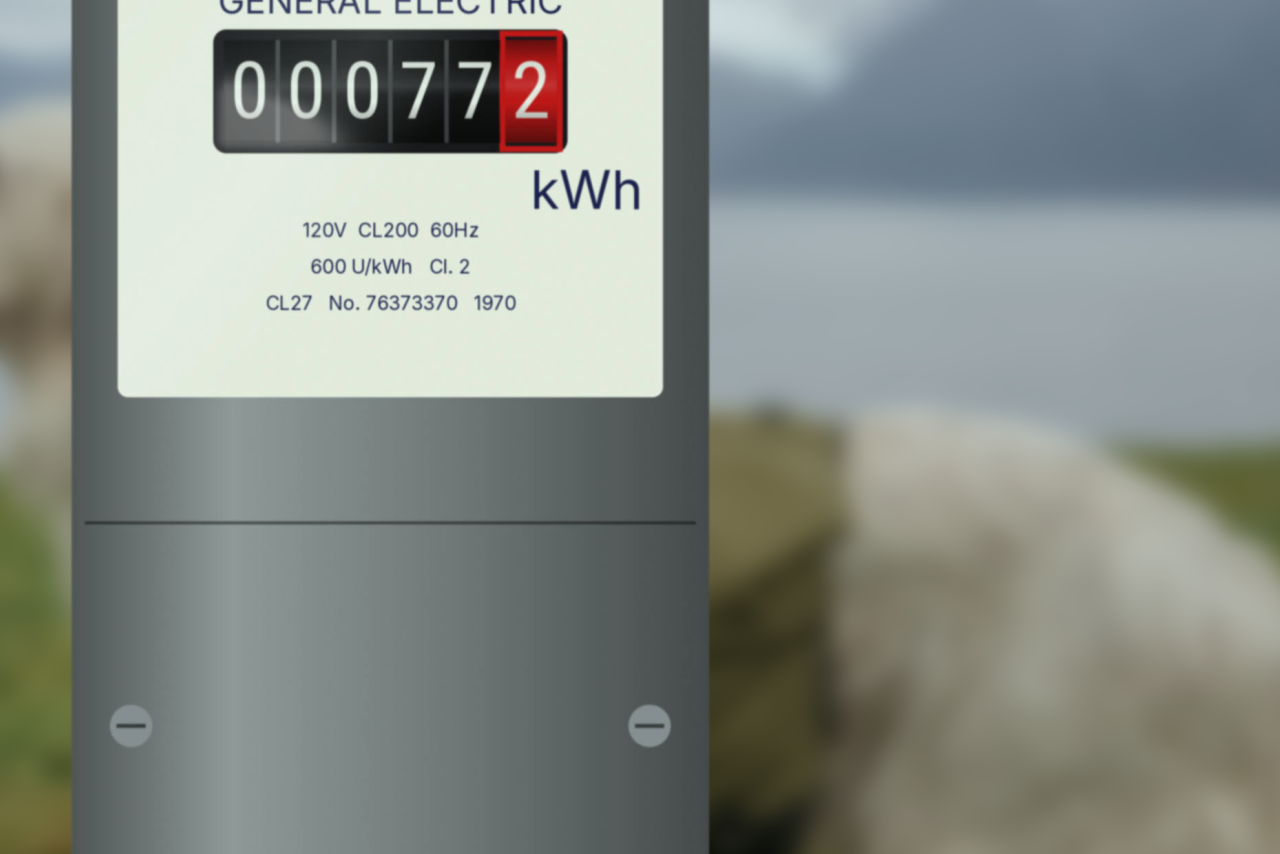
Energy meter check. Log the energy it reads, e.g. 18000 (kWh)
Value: 77.2 (kWh)
